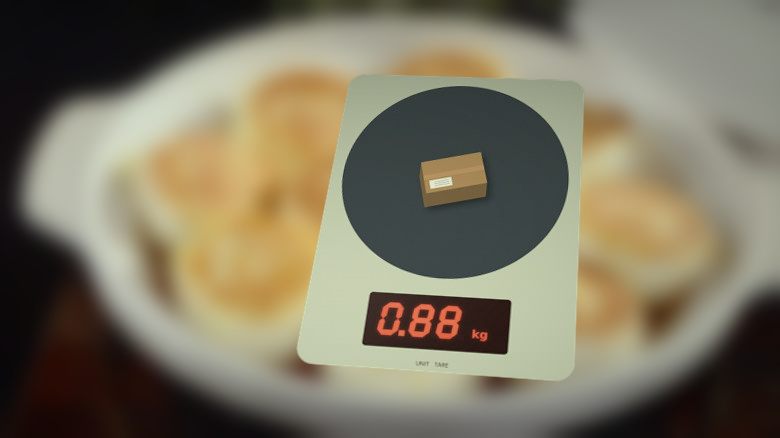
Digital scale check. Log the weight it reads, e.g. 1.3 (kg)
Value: 0.88 (kg)
